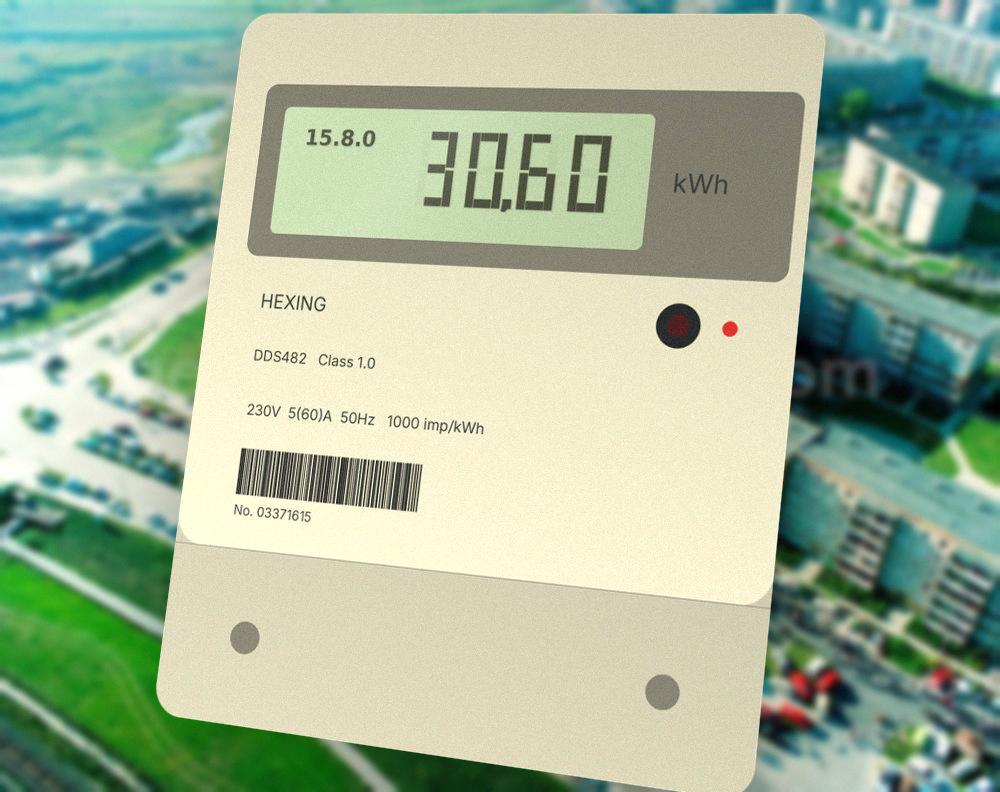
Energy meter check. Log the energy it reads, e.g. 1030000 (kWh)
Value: 30.60 (kWh)
